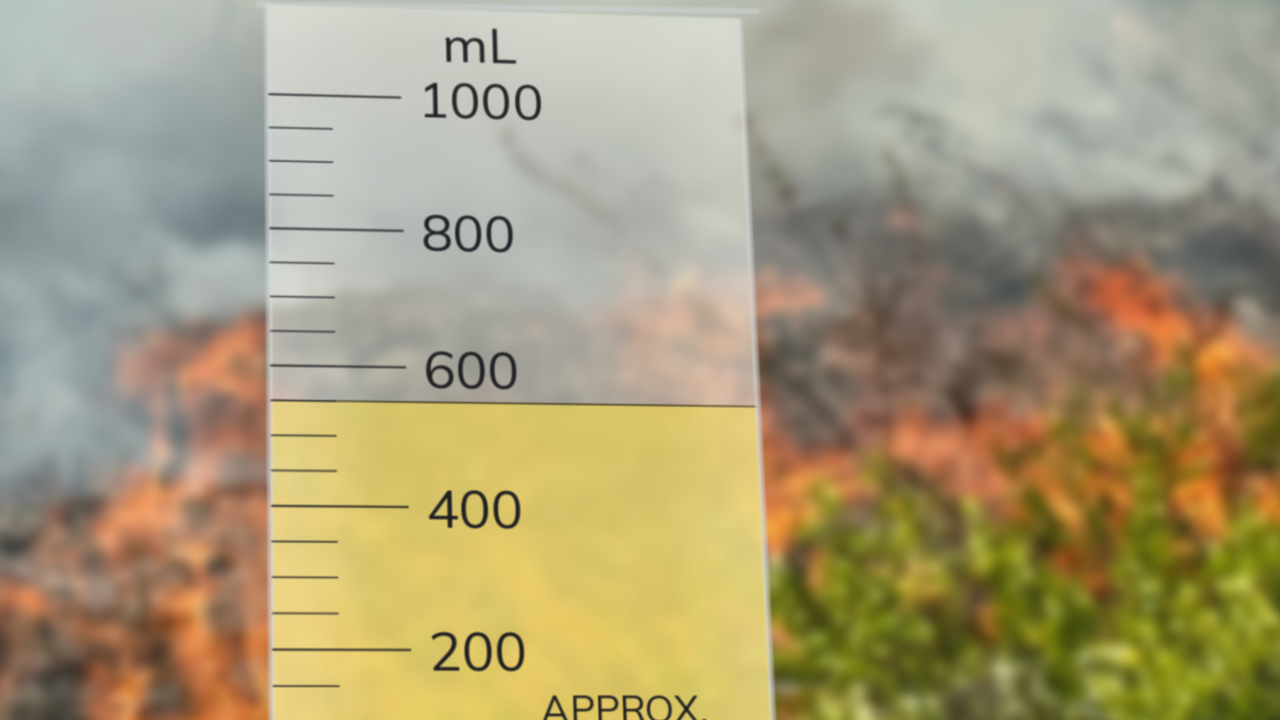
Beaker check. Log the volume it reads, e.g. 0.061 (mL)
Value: 550 (mL)
